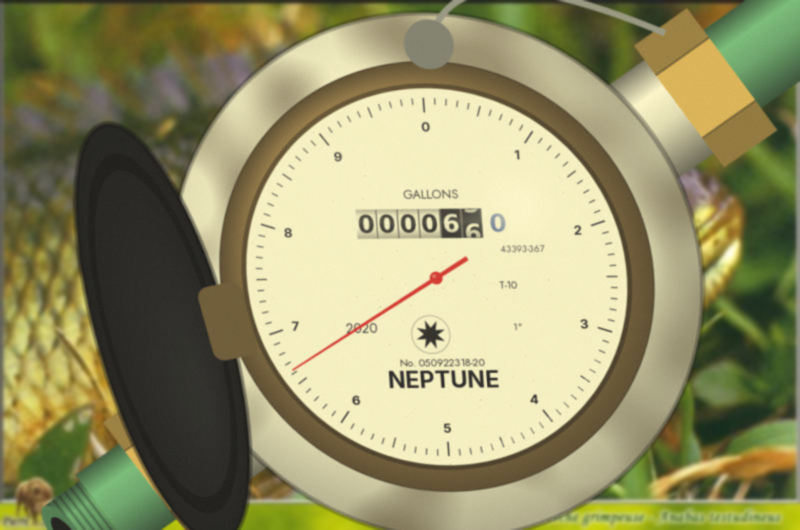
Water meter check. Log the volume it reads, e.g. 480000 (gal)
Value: 656.6 (gal)
